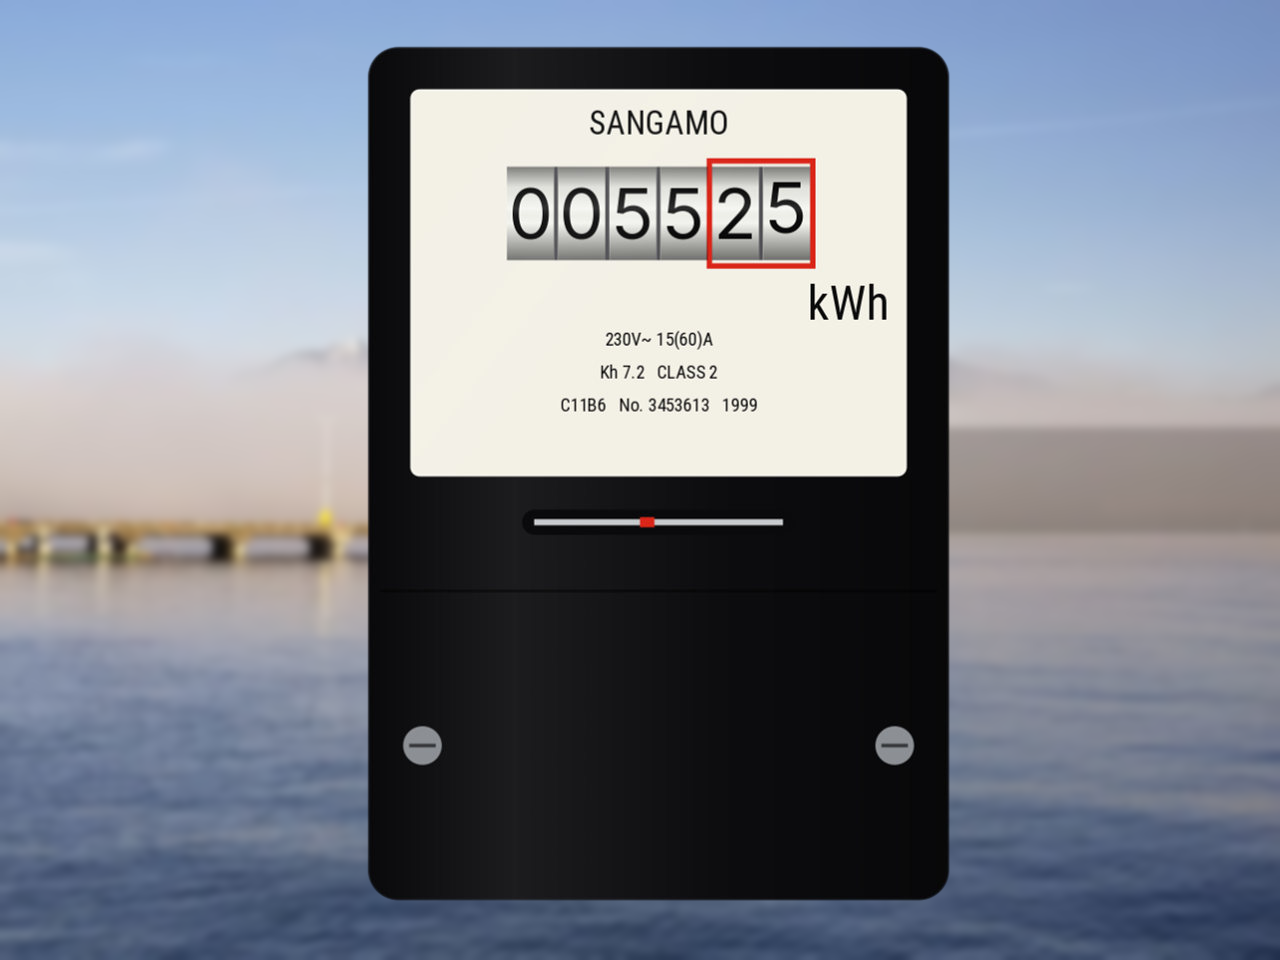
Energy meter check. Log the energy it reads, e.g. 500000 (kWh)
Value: 55.25 (kWh)
